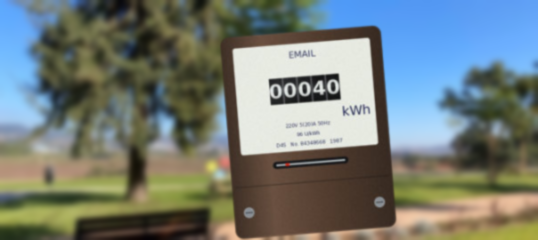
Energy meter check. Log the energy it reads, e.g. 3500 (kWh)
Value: 40 (kWh)
